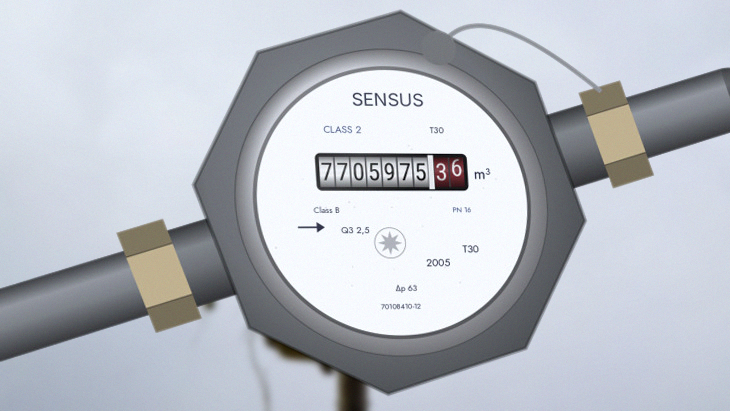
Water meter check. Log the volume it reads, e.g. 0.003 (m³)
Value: 7705975.36 (m³)
